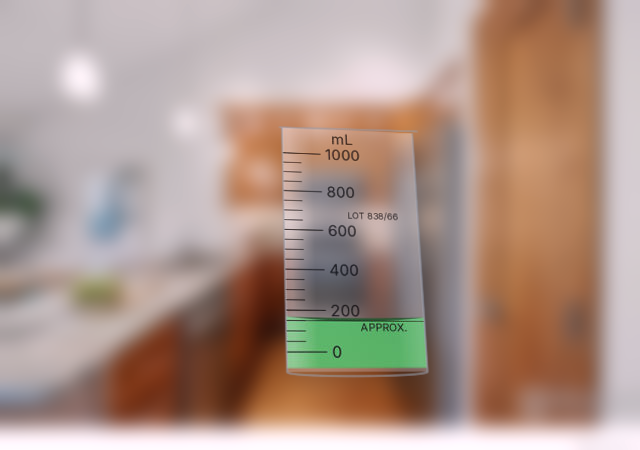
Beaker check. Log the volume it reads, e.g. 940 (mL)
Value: 150 (mL)
